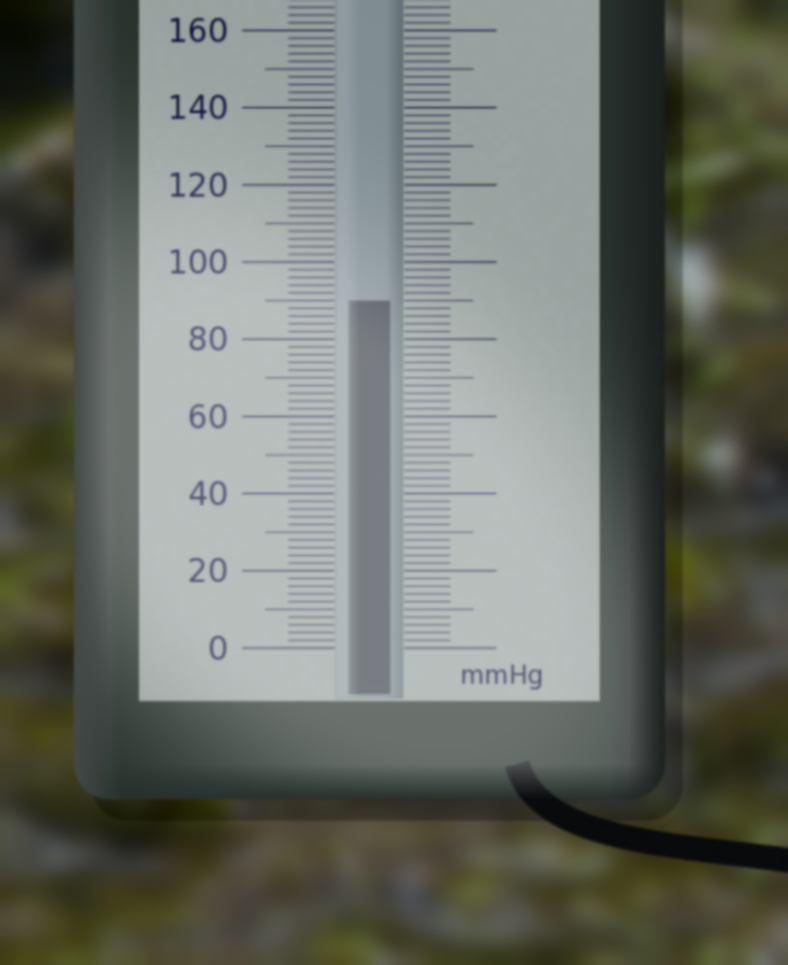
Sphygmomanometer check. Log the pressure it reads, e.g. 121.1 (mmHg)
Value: 90 (mmHg)
